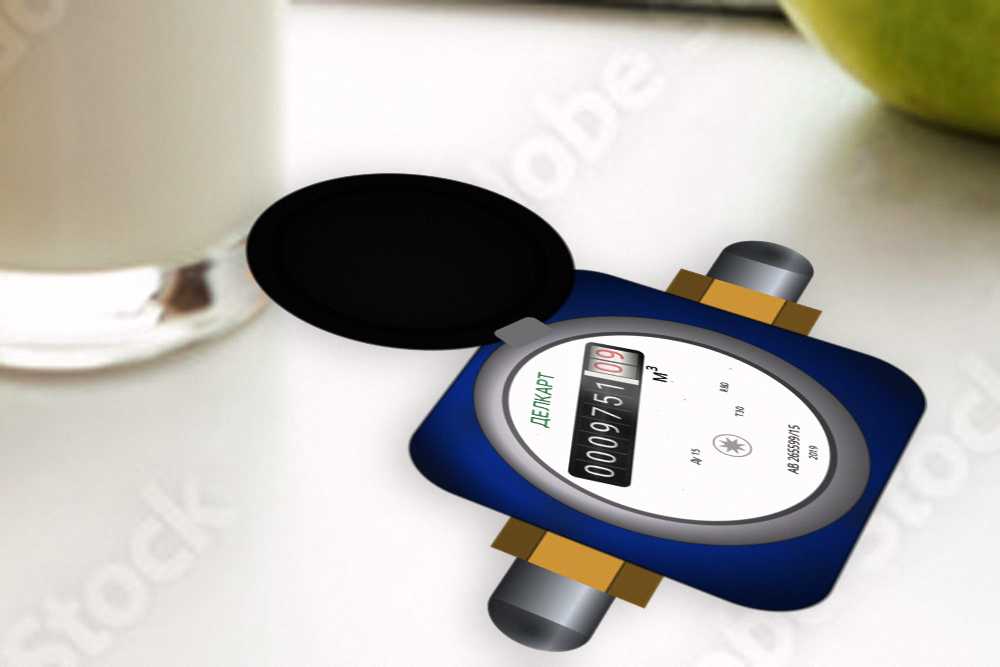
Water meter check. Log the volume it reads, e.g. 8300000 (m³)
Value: 9751.09 (m³)
